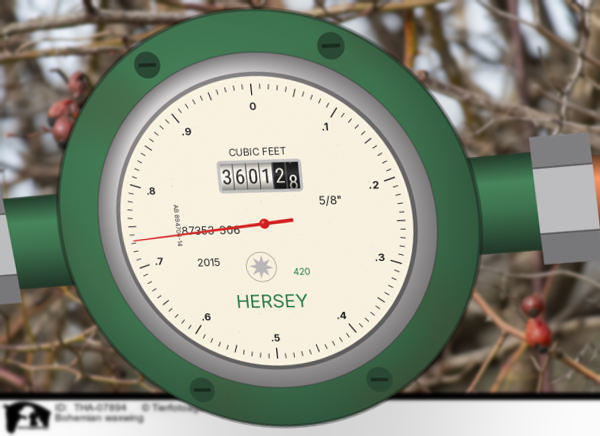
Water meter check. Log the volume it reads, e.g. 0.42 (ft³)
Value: 360127.73 (ft³)
